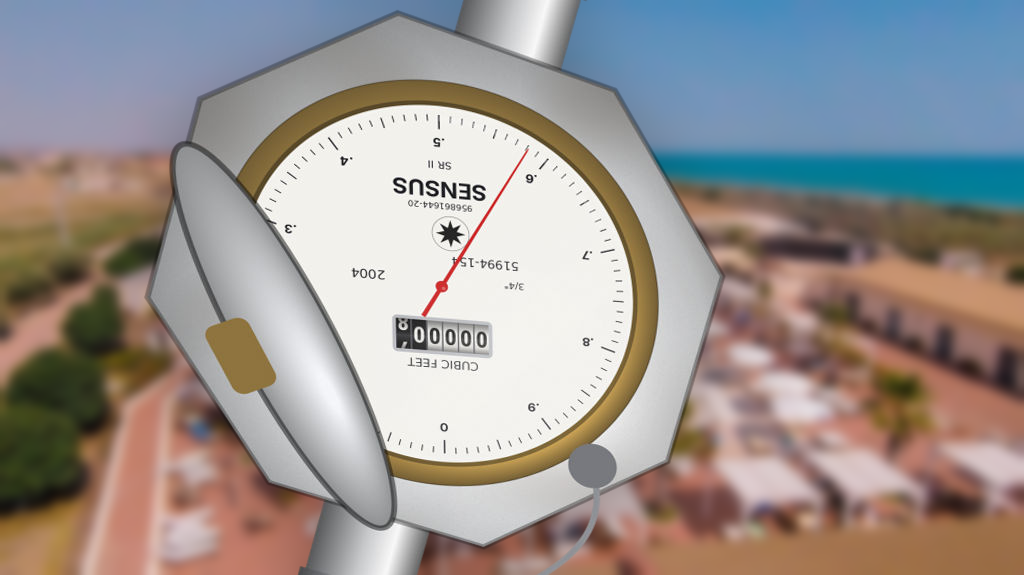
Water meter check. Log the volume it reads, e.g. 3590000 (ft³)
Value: 7.58 (ft³)
